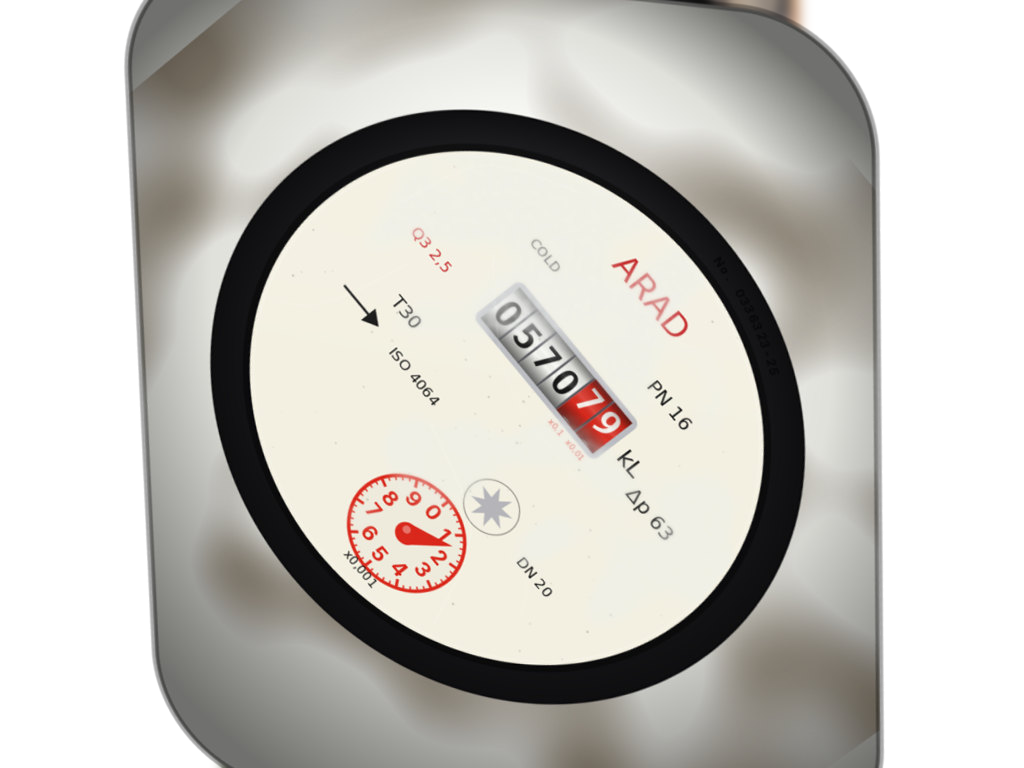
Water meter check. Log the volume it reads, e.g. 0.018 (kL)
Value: 570.791 (kL)
